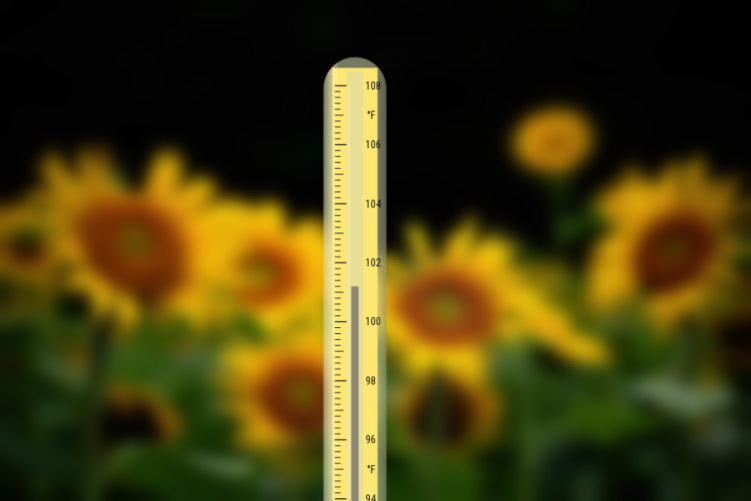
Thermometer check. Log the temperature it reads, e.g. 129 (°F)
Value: 101.2 (°F)
